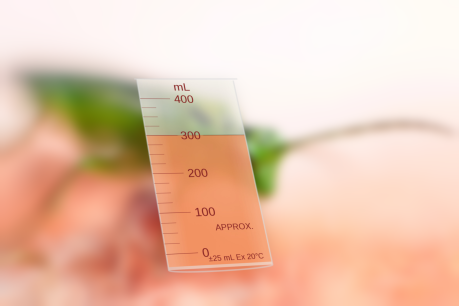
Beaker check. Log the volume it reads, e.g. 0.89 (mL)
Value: 300 (mL)
